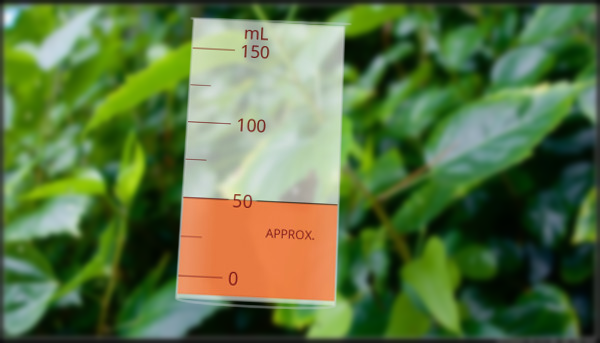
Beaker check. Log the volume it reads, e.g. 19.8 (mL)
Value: 50 (mL)
